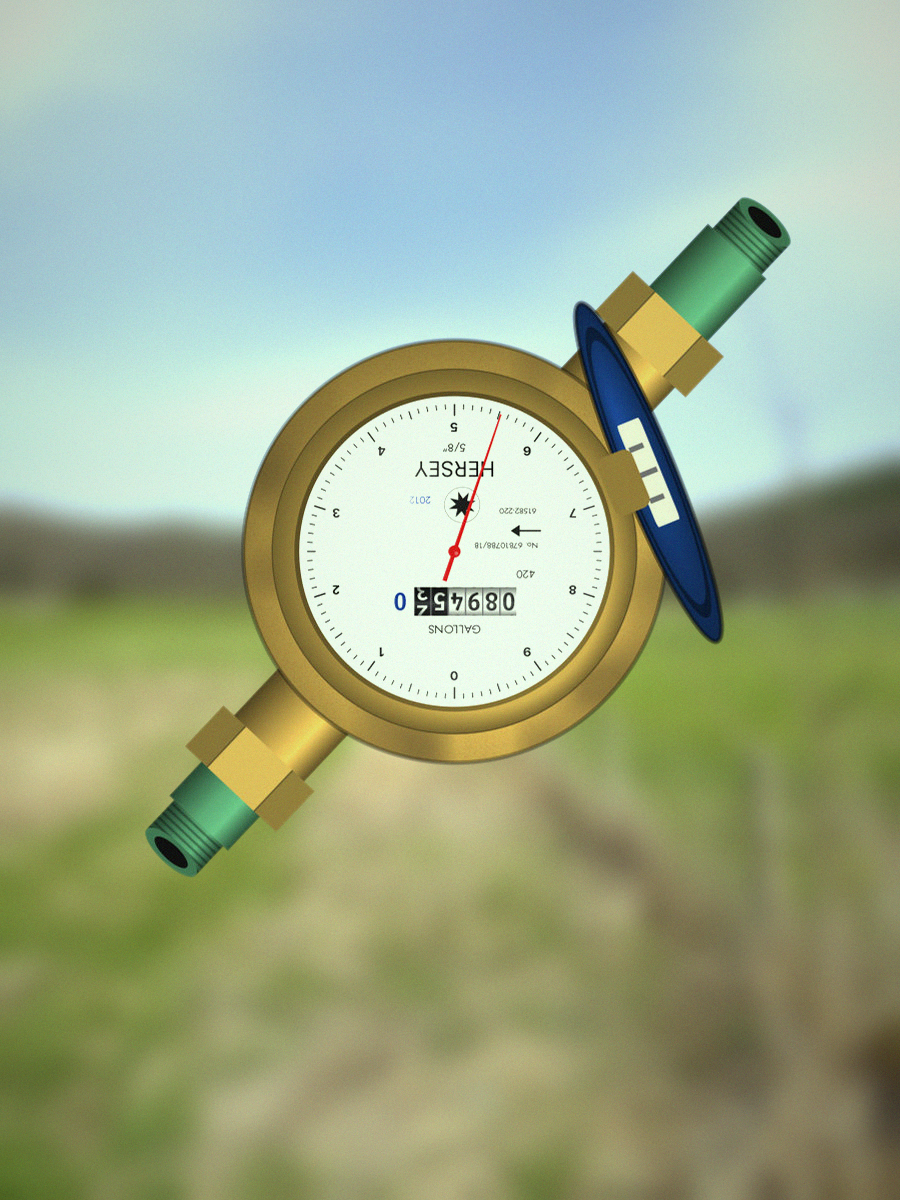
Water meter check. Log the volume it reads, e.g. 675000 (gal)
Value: 894525.5 (gal)
